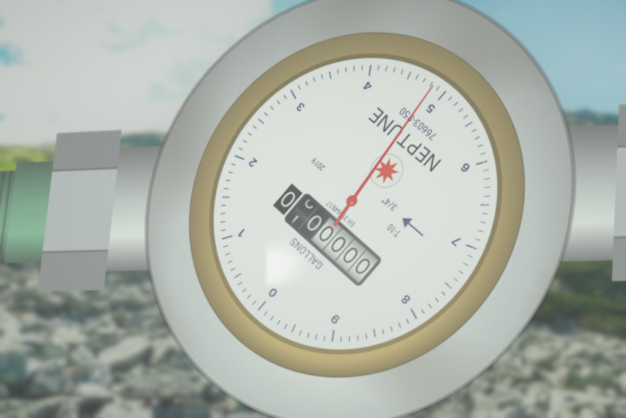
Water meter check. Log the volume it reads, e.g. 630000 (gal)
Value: 14.8 (gal)
